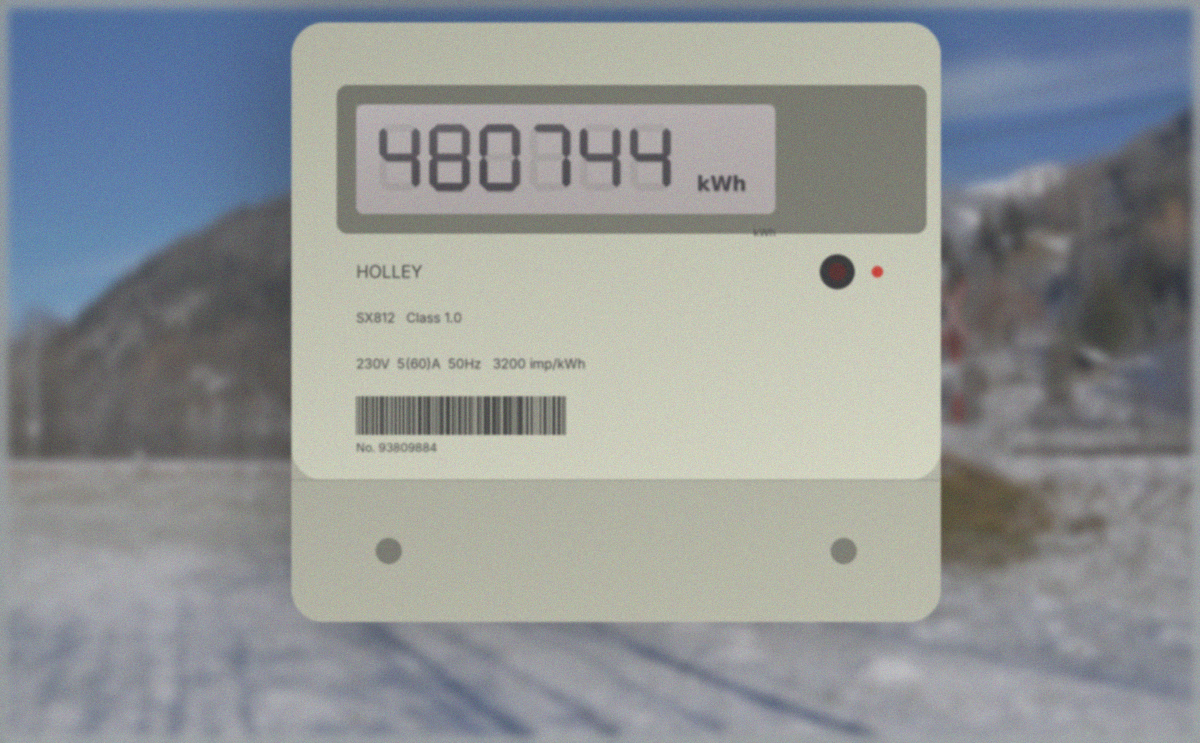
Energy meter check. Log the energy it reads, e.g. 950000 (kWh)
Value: 480744 (kWh)
